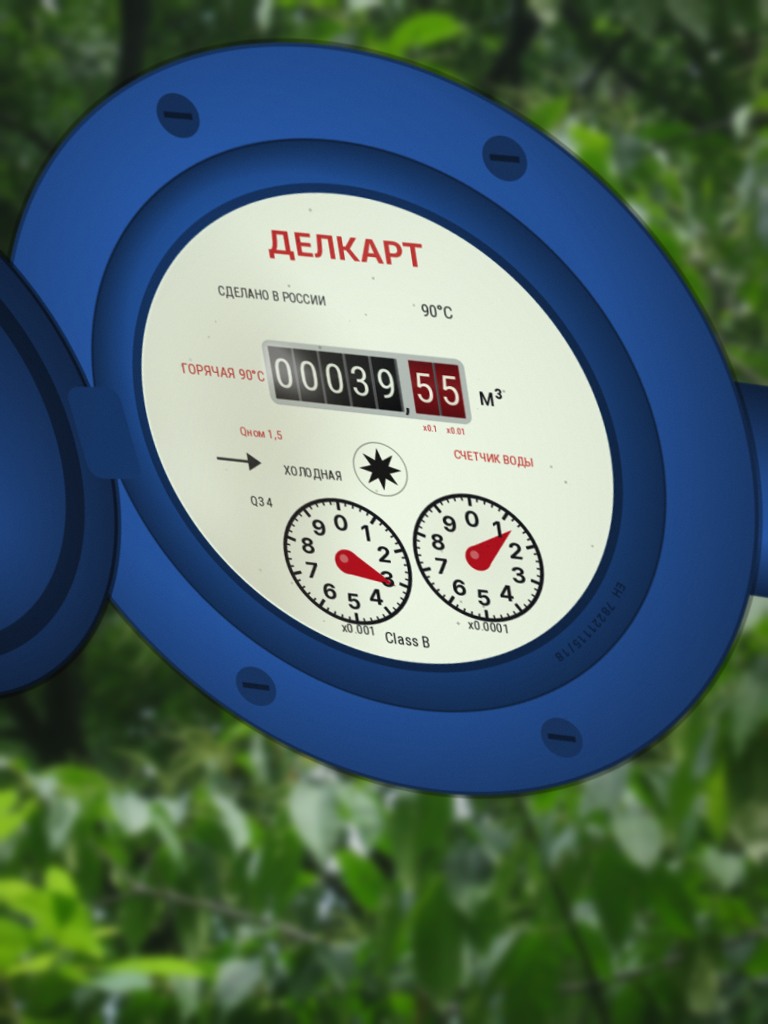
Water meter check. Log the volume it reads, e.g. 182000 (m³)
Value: 39.5531 (m³)
